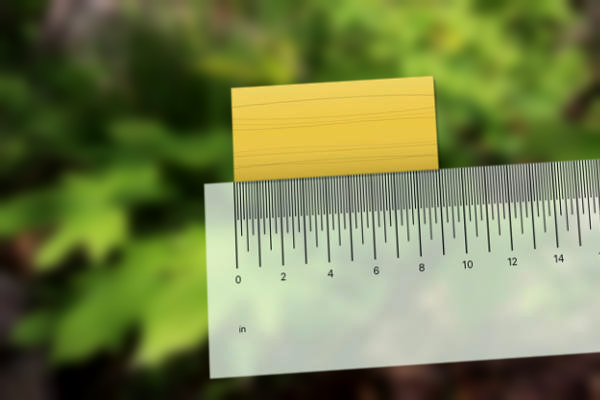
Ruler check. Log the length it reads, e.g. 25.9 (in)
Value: 9 (in)
